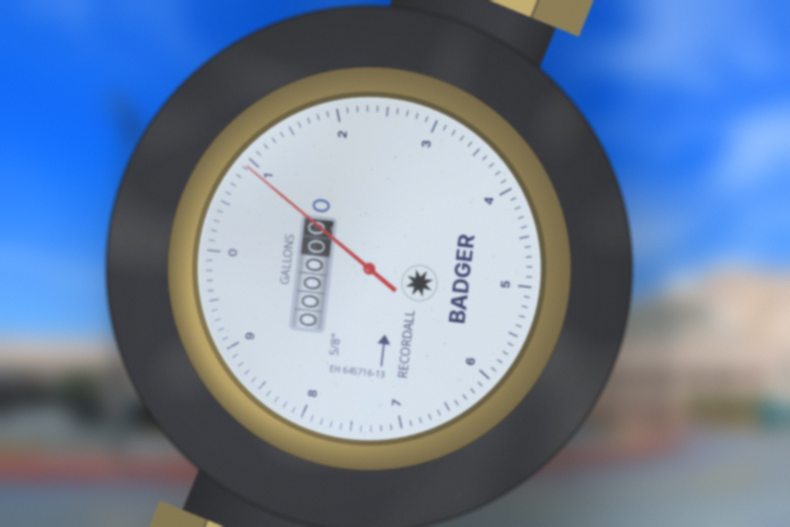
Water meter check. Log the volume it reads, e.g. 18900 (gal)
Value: 0.9 (gal)
